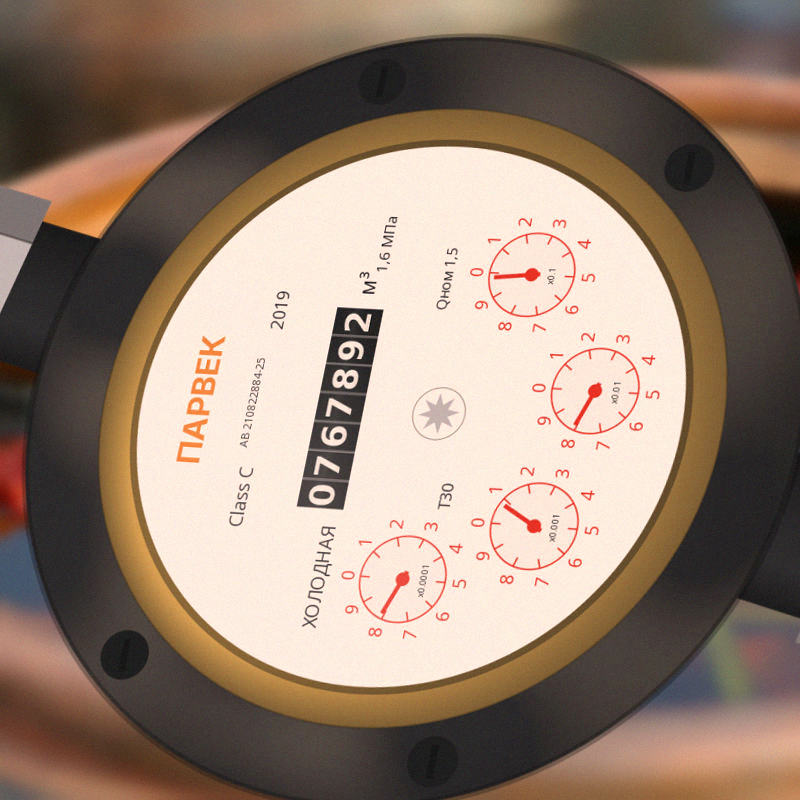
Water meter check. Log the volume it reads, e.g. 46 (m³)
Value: 767891.9808 (m³)
